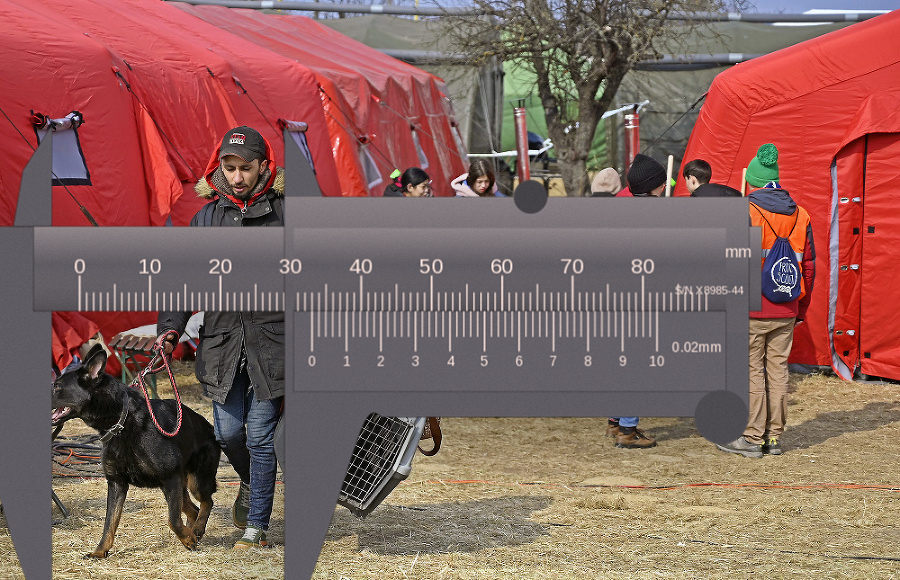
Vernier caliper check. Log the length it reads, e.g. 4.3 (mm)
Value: 33.0 (mm)
